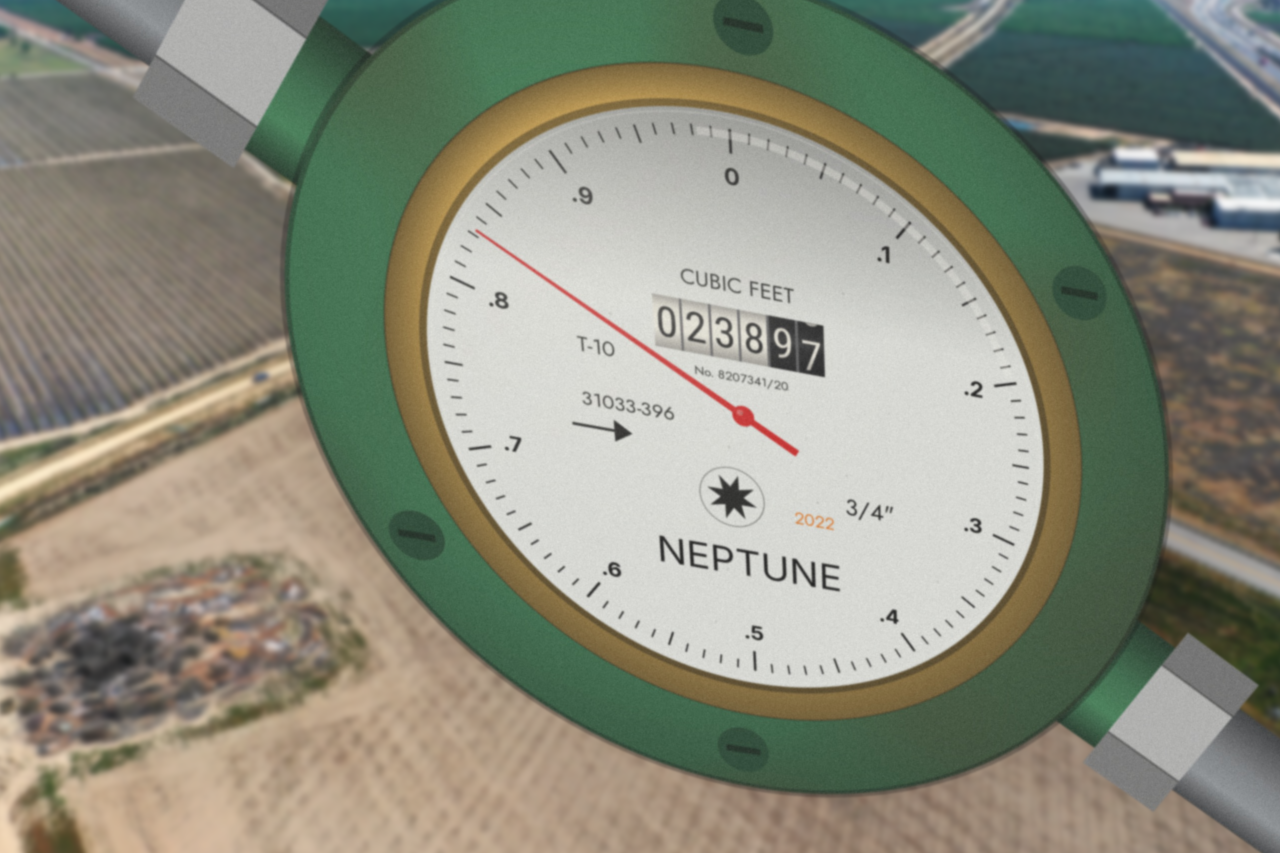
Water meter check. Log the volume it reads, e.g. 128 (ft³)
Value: 23896.83 (ft³)
